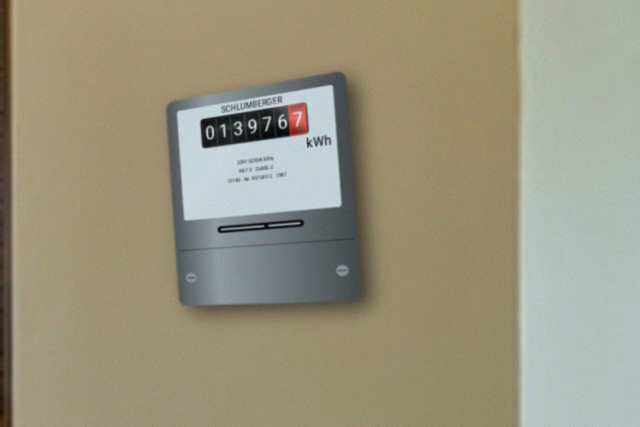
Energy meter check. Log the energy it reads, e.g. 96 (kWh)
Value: 13976.7 (kWh)
